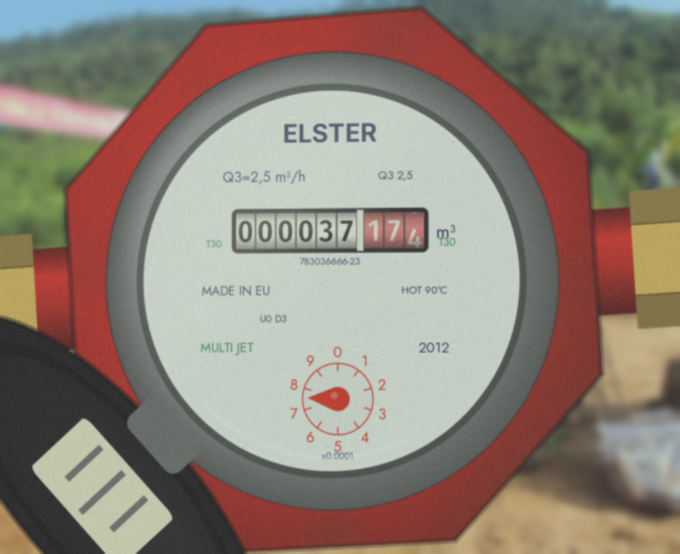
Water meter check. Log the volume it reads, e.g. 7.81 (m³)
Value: 37.1737 (m³)
